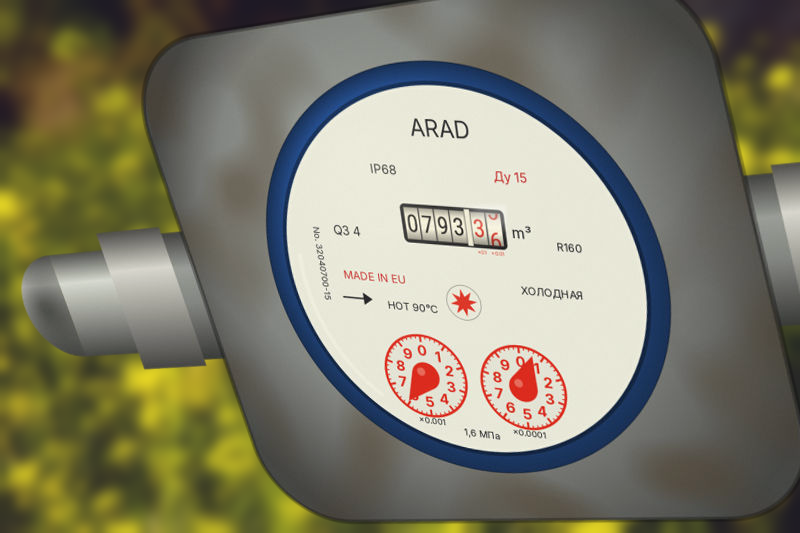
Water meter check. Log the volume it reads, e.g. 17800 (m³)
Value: 793.3560 (m³)
